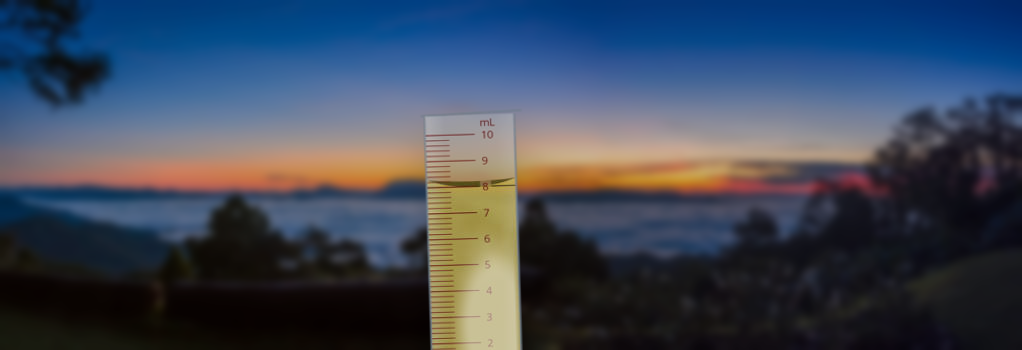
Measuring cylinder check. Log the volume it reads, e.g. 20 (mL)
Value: 8 (mL)
